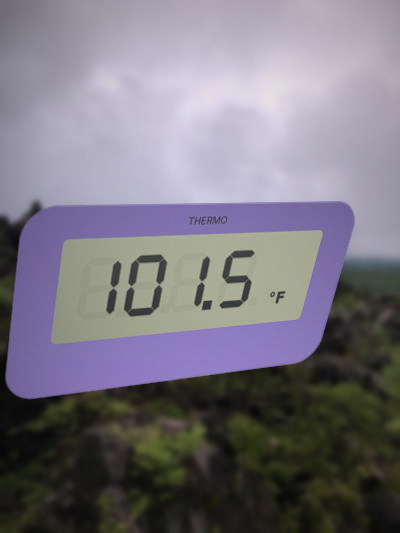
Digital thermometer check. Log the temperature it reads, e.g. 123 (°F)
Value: 101.5 (°F)
